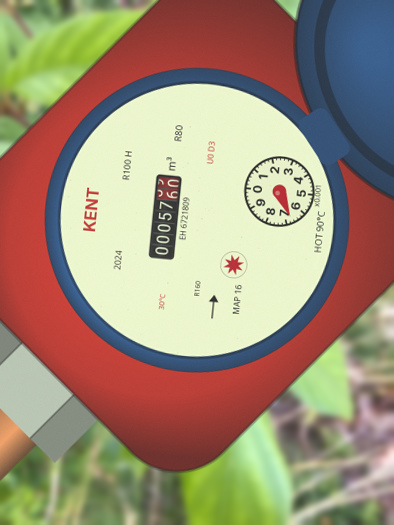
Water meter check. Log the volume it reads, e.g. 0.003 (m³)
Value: 57.596 (m³)
